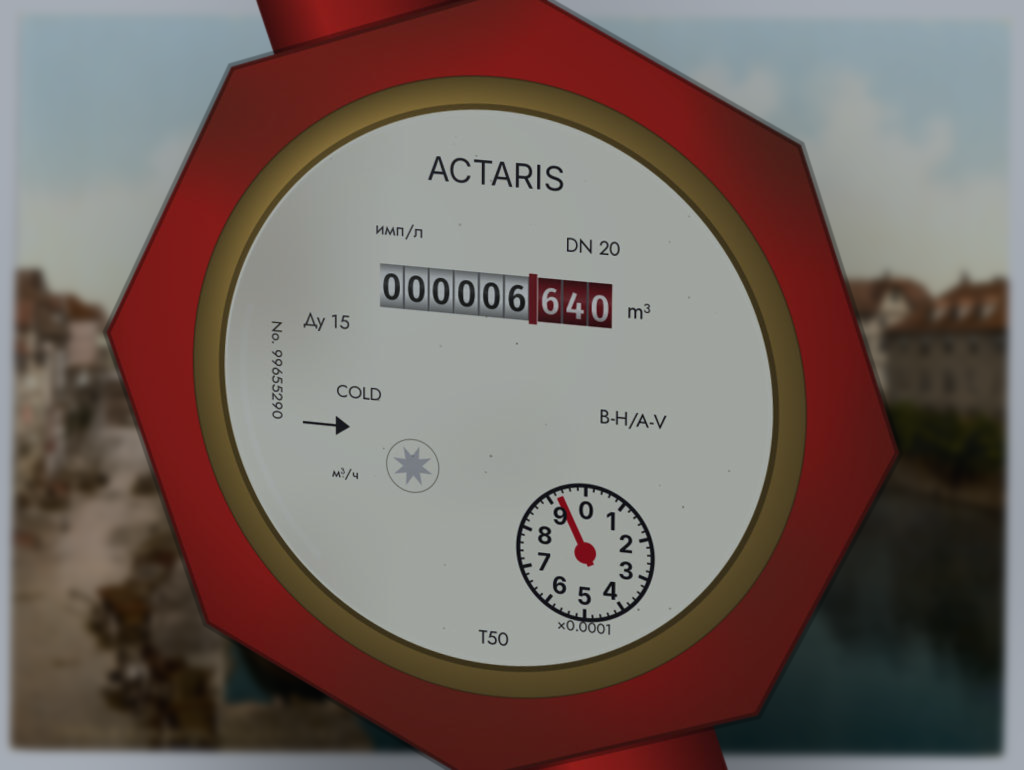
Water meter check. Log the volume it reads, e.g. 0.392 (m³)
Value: 6.6399 (m³)
